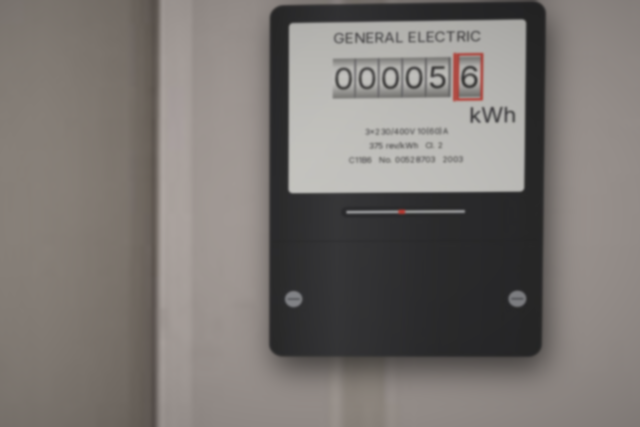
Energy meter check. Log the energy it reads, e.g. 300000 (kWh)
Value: 5.6 (kWh)
